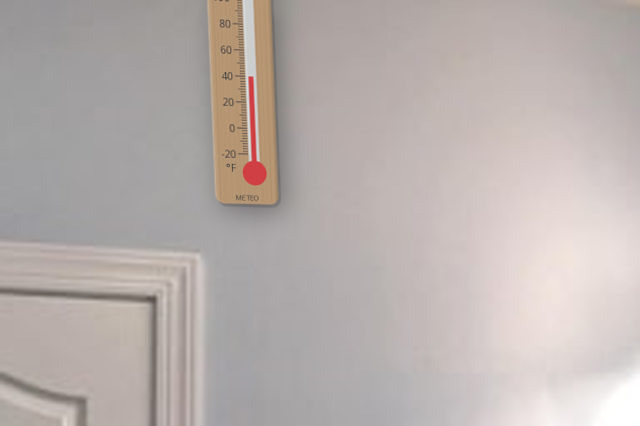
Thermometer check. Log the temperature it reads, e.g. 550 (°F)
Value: 40 (°F)
